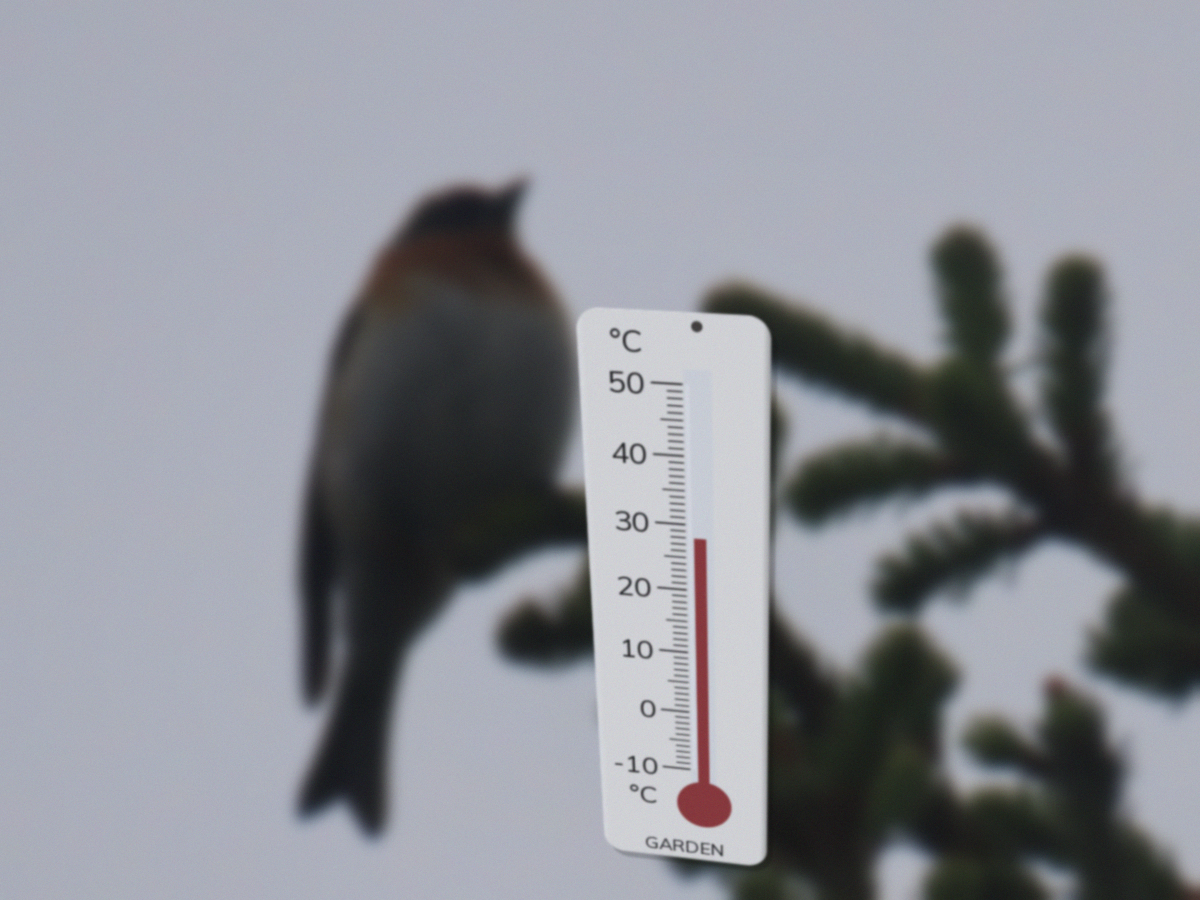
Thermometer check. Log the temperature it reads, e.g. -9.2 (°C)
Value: 28 (°C)
